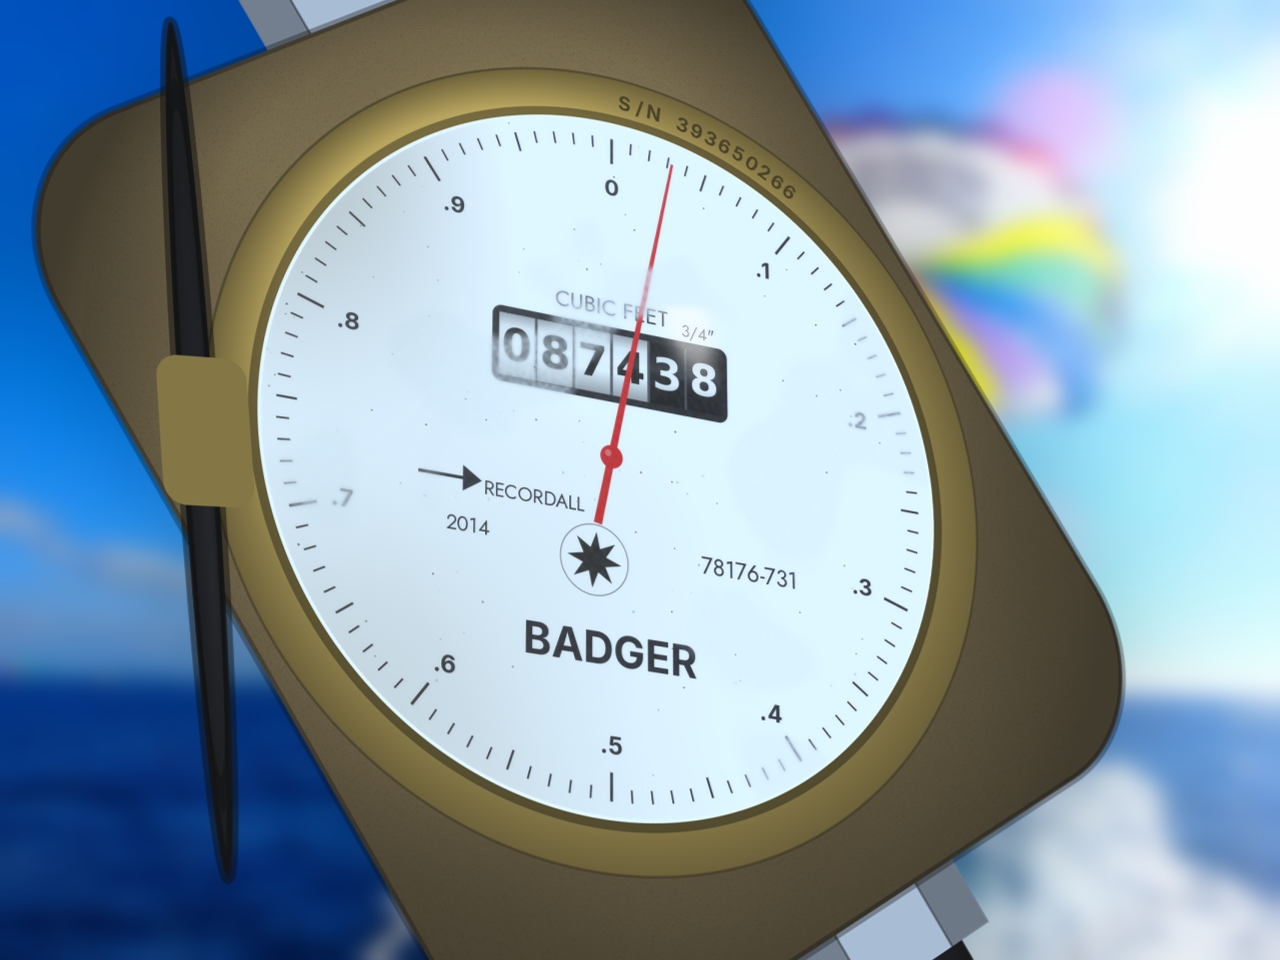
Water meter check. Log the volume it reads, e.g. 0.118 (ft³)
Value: 87438.03 (ft³)
